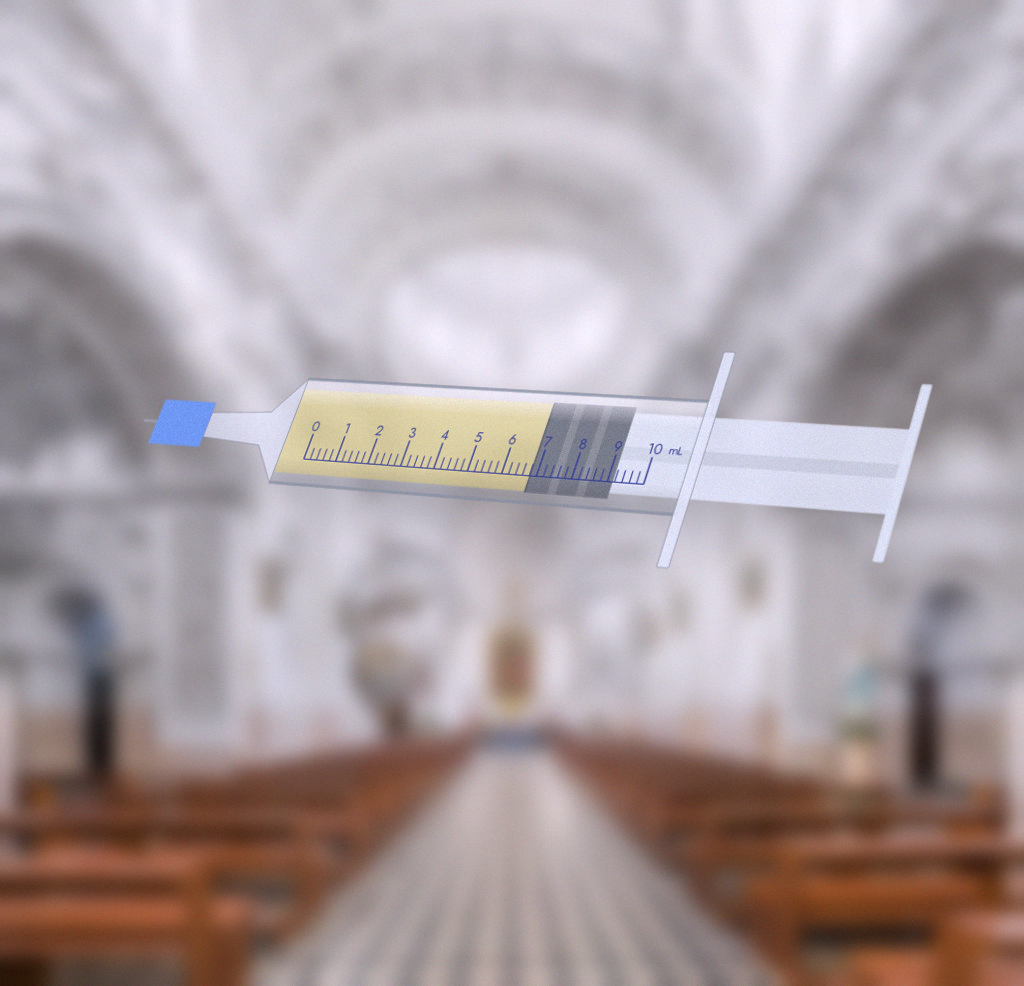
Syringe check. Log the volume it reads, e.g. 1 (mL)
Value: 6.8 (mL)
